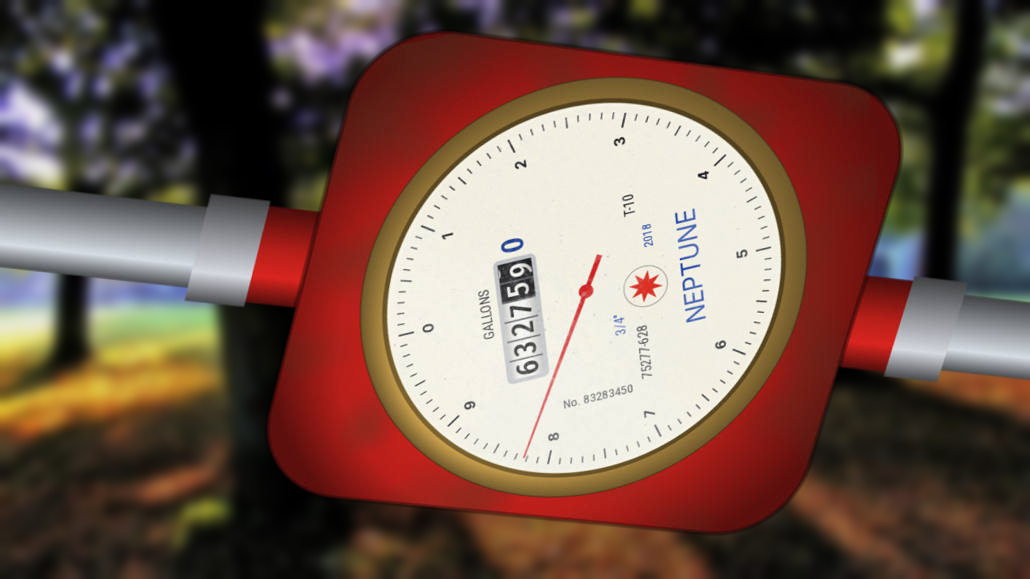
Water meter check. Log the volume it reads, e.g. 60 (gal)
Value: 6327588.2 (gal)
